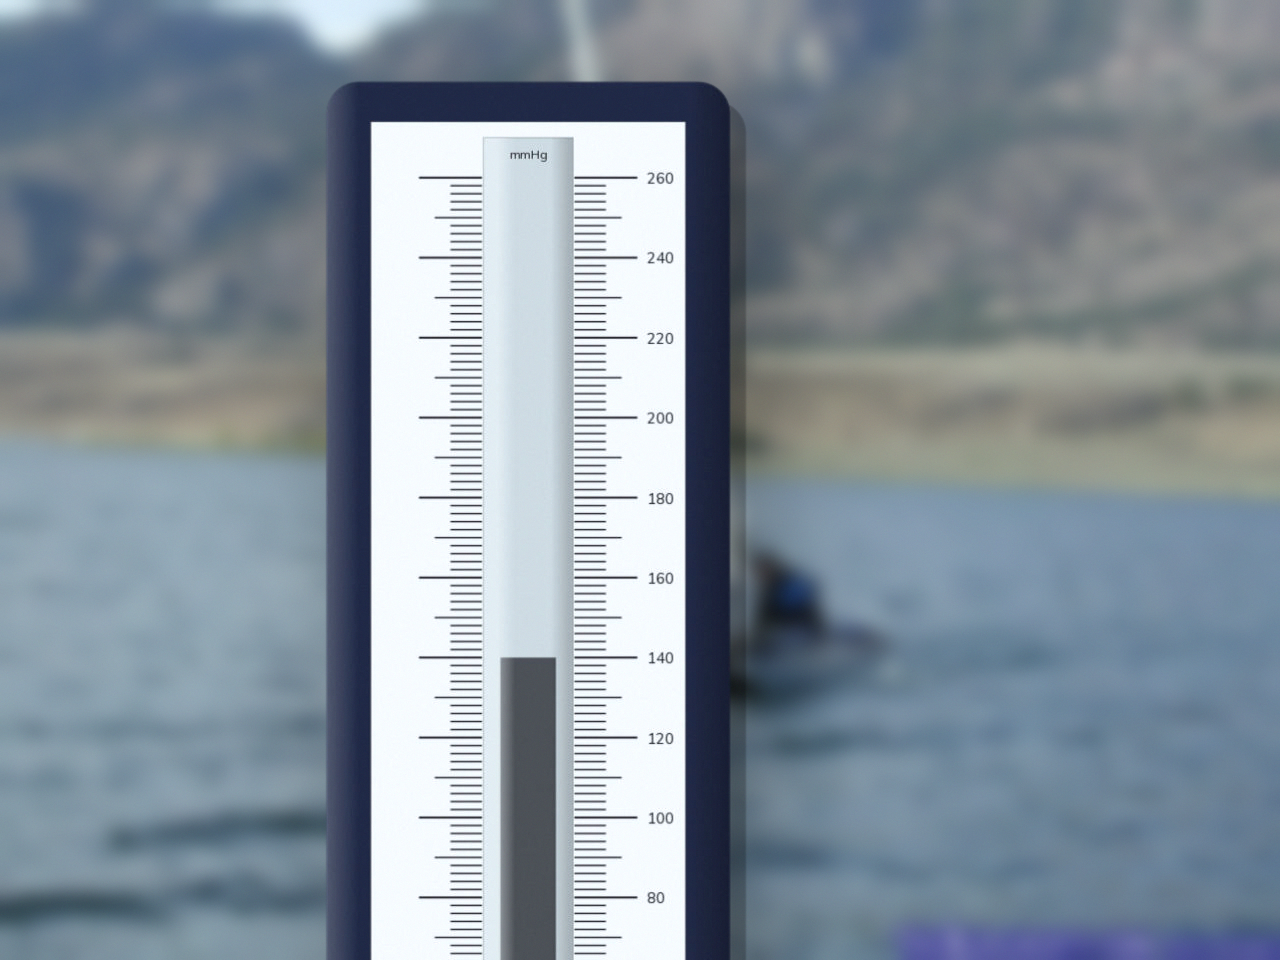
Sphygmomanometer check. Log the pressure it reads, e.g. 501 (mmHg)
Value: 140 (mmHg)
